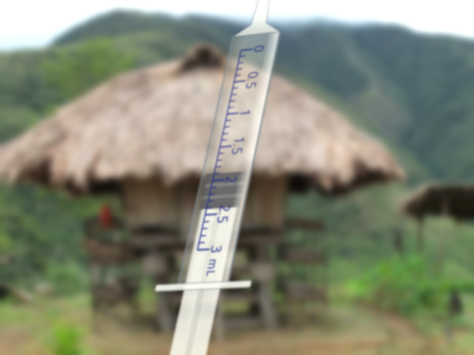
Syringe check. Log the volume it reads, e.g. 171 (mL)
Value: 1.9 (mL)
